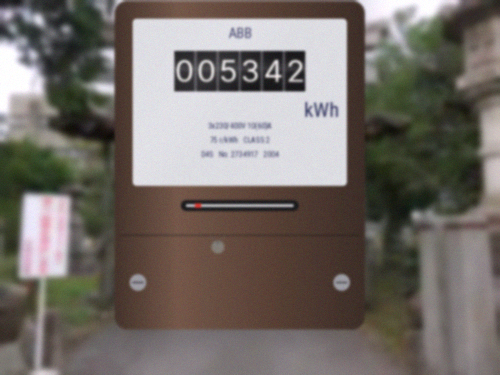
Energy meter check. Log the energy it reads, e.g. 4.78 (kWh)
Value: 5342 (kWh)
